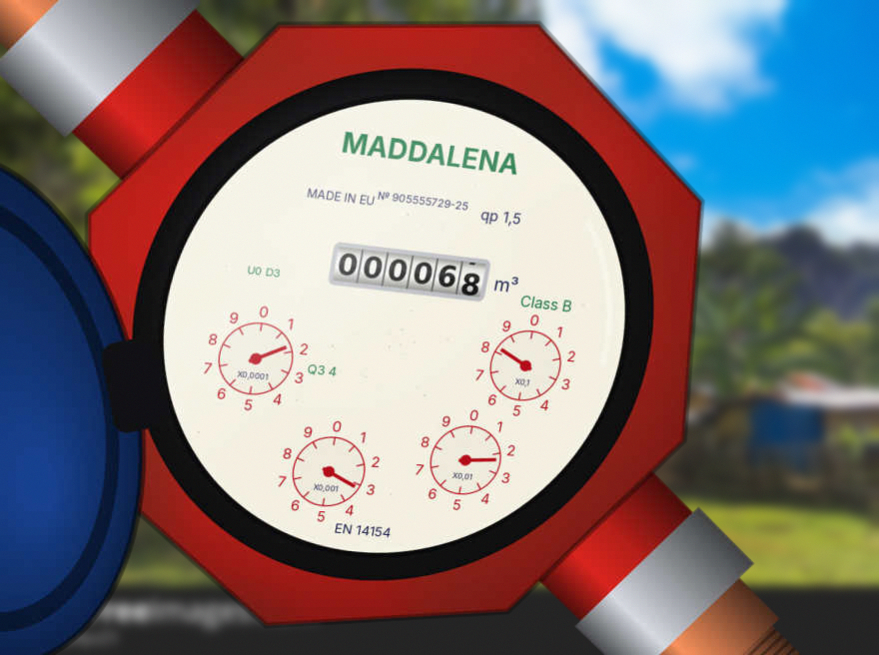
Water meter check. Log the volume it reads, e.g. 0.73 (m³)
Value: 67.8231 (m³)
